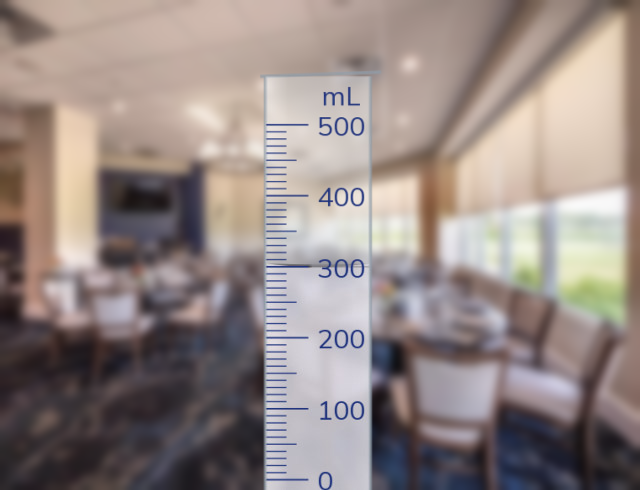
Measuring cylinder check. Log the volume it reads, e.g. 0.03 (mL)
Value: 300 (mL)
